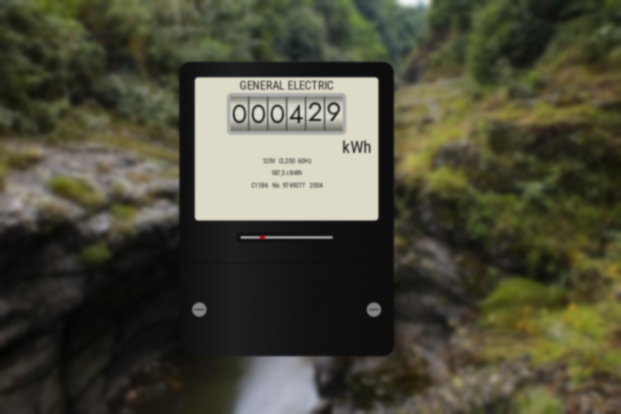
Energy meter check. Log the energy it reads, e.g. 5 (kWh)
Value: 429 (kWh)
